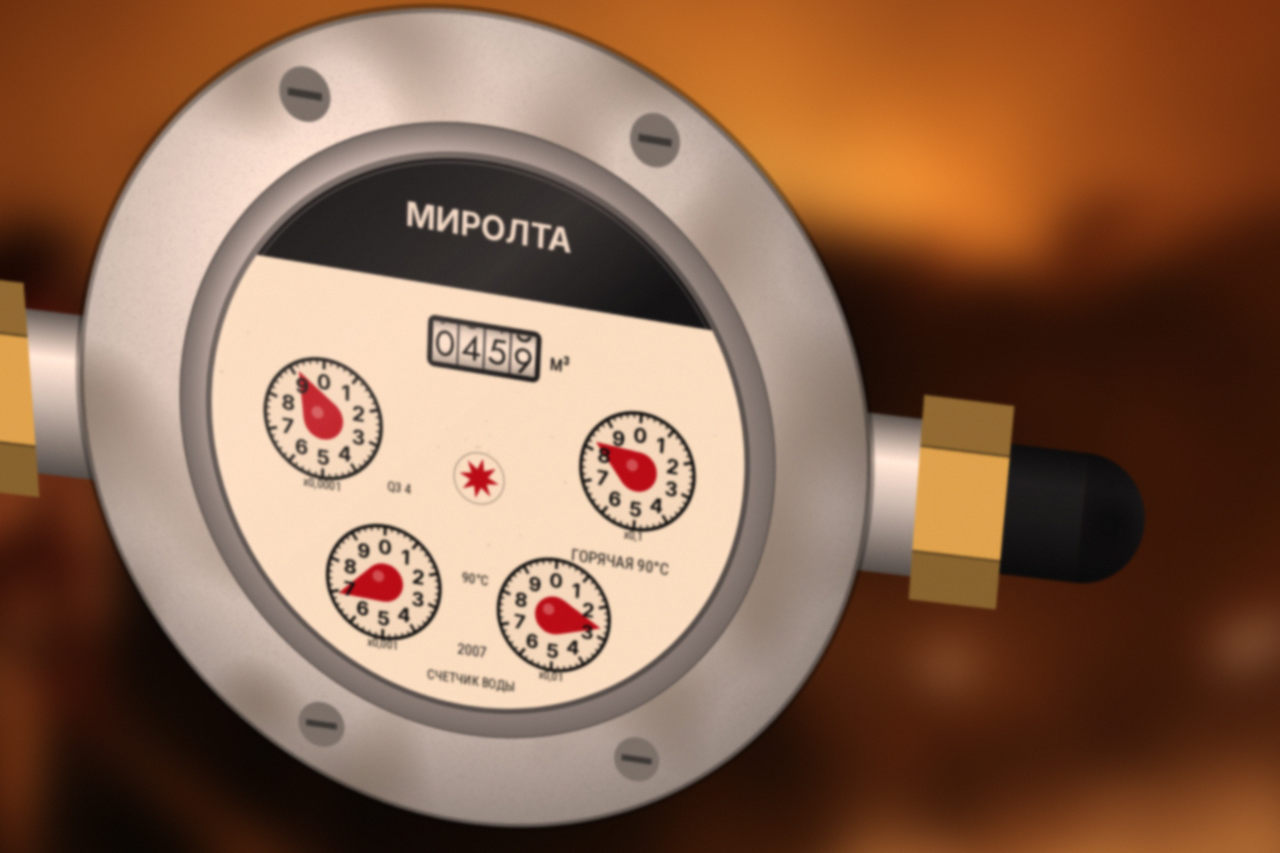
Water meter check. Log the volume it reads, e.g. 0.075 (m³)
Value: 458.8269 (m³)
